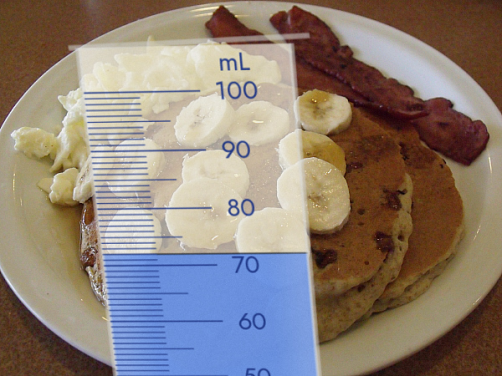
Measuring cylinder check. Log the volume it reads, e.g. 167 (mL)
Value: 72 (mL)
